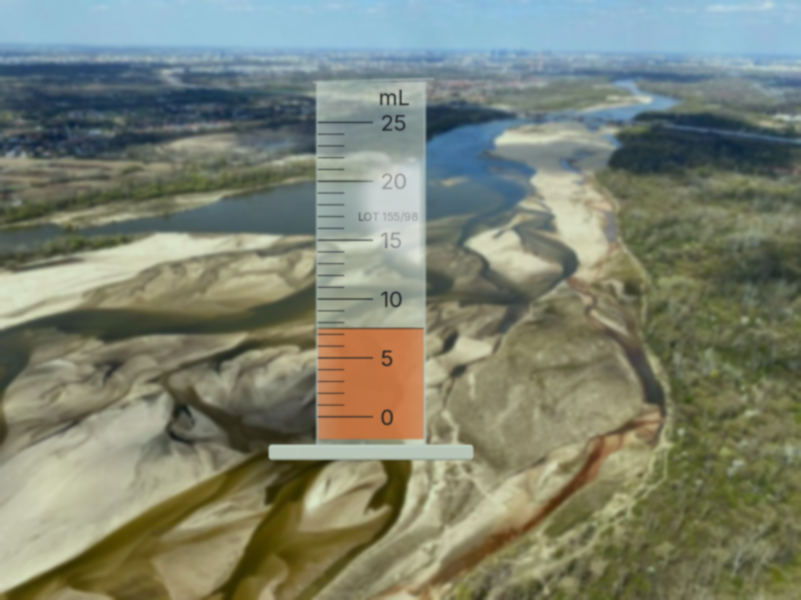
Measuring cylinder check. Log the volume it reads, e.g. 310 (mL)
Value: 7.5 (mL)
